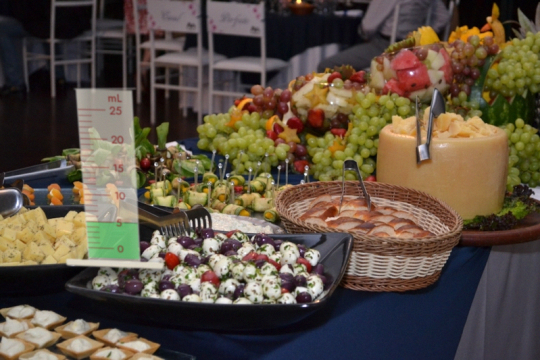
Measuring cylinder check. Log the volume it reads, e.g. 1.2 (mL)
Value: 5 (mL)
